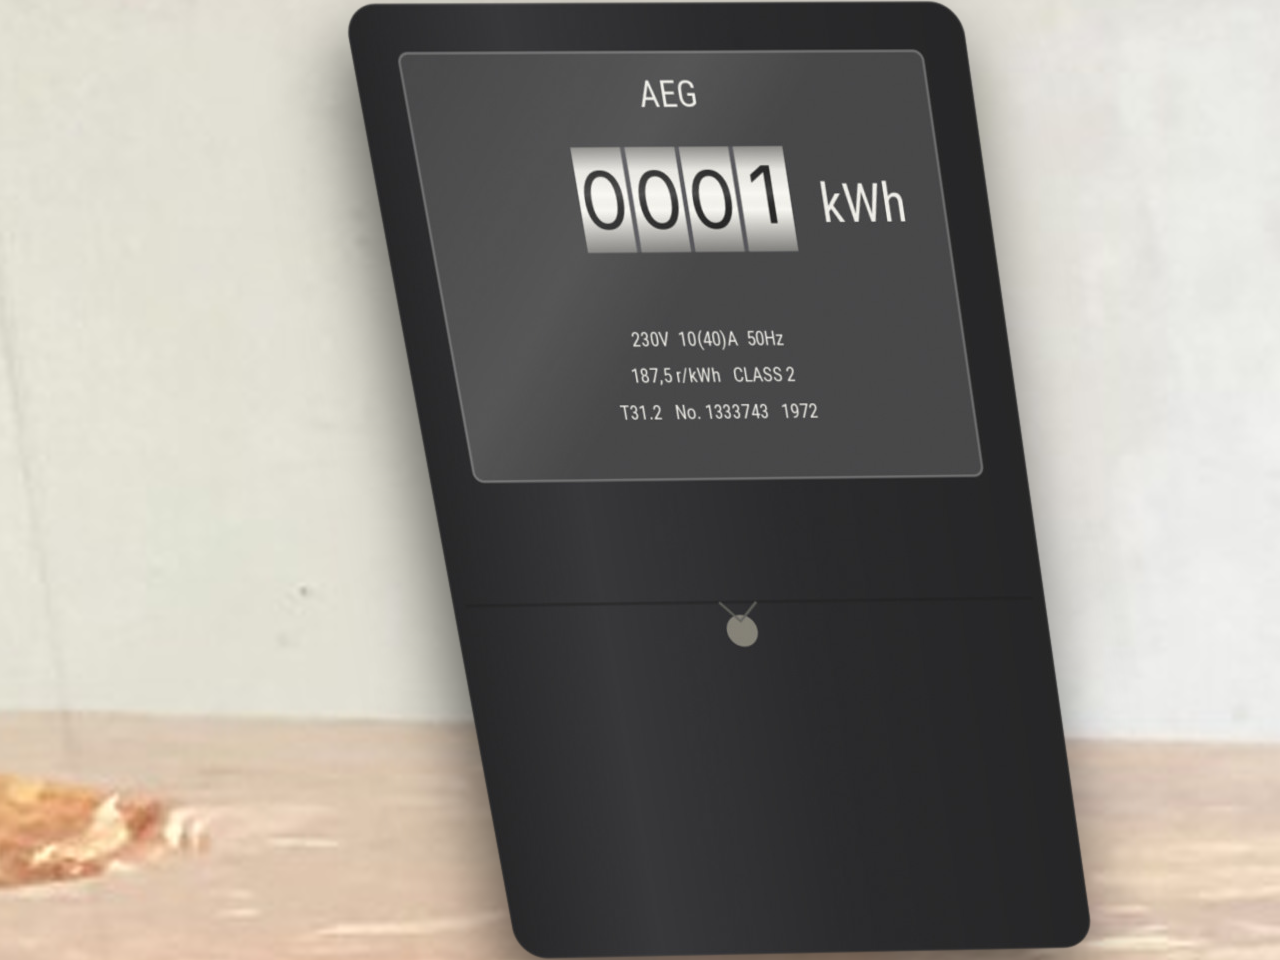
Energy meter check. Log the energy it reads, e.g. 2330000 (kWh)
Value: 1 (kWh)
